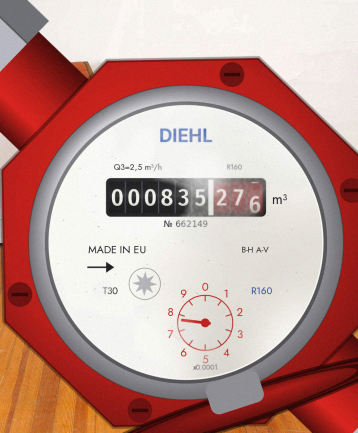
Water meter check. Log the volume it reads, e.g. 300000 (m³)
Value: 835.2757 (m³)
